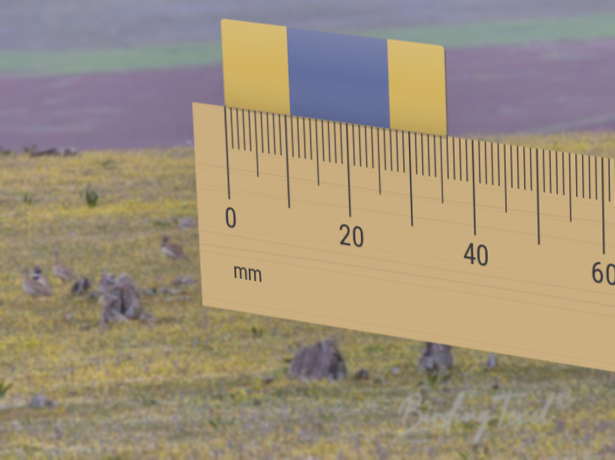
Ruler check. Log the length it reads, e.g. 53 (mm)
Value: 36 (mm)
